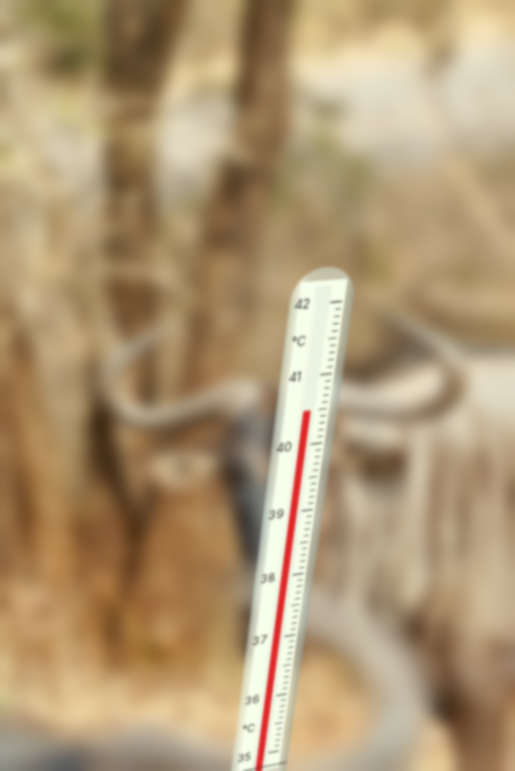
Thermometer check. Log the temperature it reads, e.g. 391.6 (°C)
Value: 40.5 (°C)
